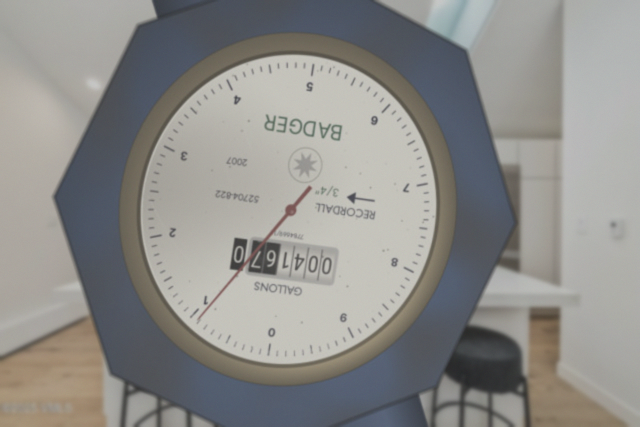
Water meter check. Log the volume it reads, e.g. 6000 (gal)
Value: 41670.9 (gal)
